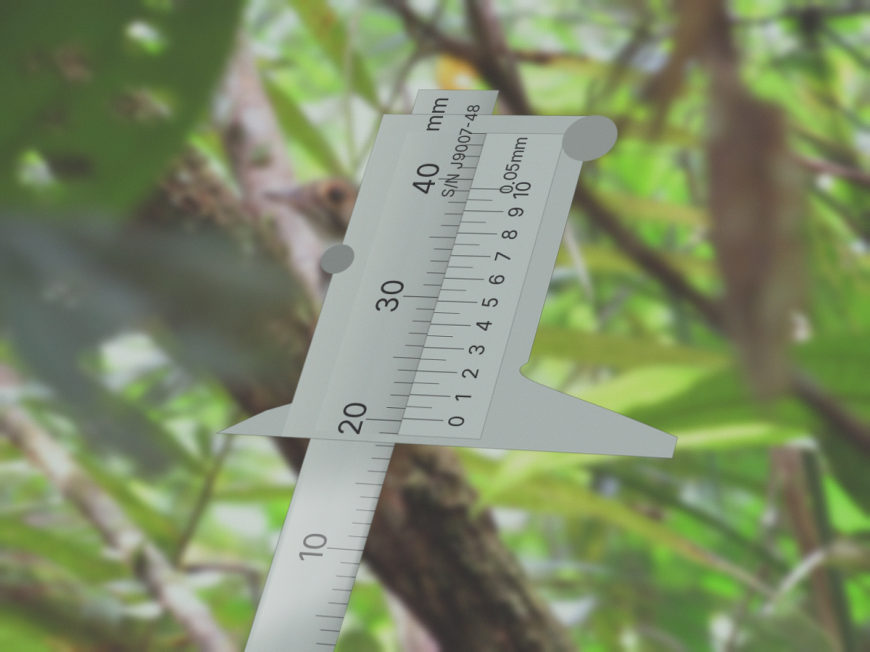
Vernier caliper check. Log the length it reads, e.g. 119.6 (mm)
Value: 20.2 (mm)
